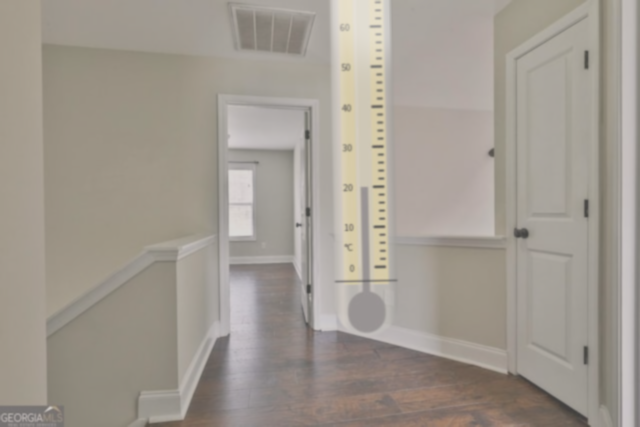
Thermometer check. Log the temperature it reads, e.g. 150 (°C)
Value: 20 (°C)
